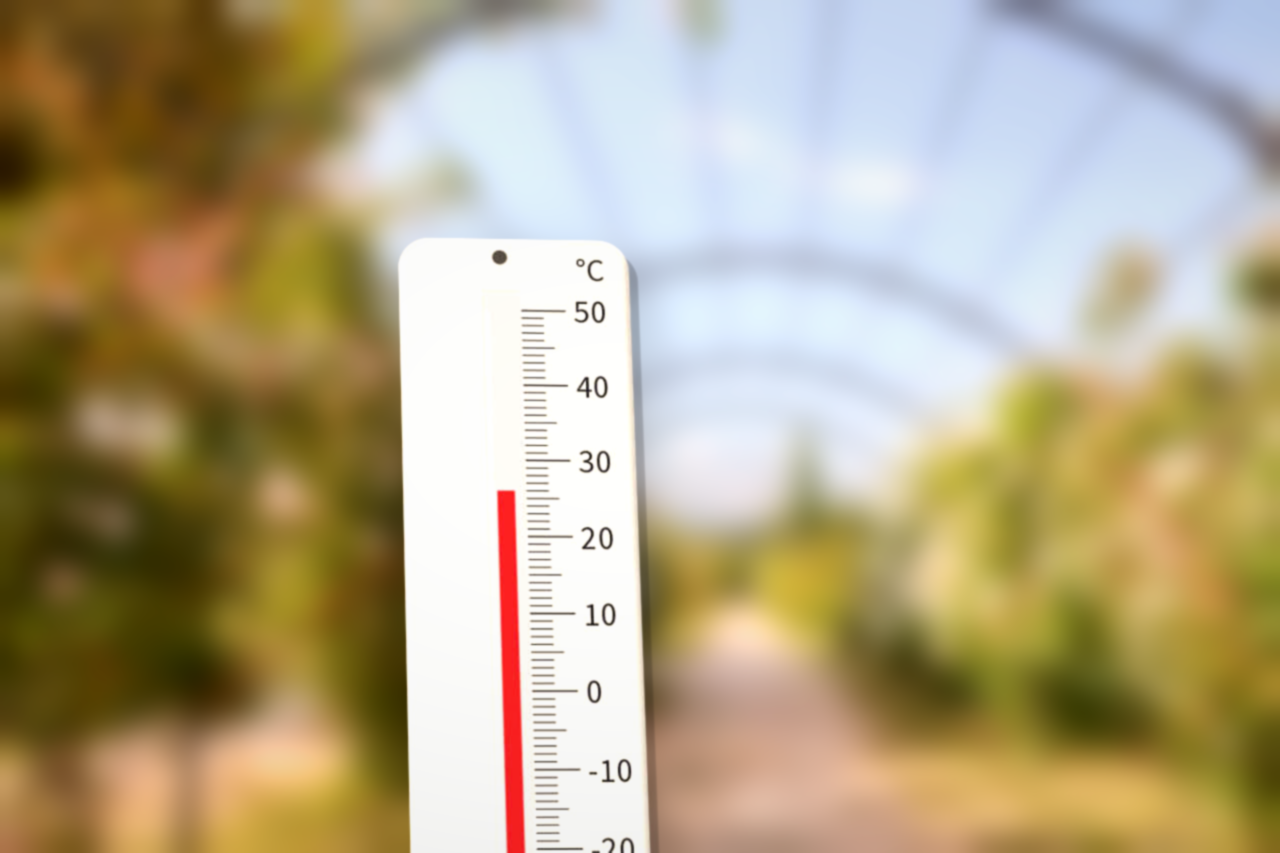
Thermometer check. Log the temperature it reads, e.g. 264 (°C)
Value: 26 (°C)
